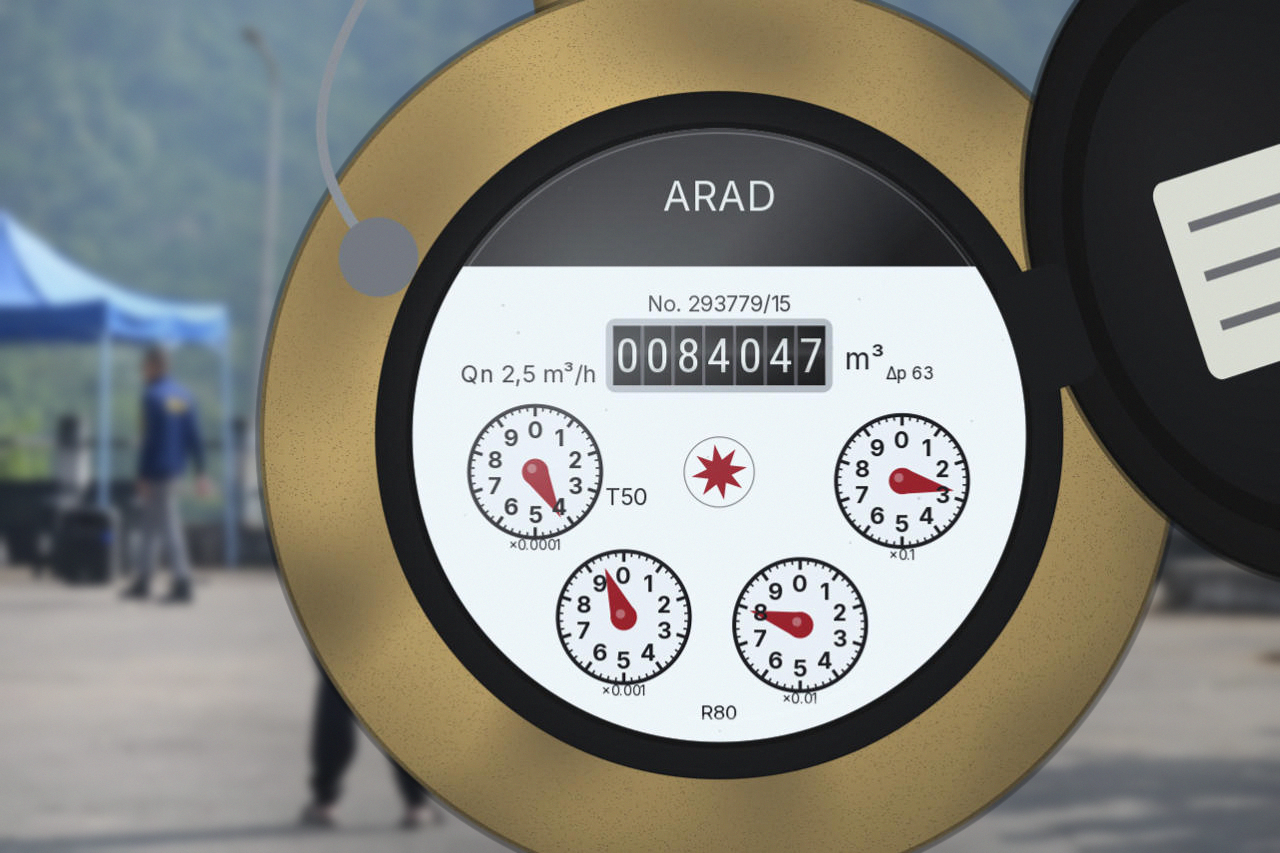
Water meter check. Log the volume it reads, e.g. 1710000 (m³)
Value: 84047.2794 (m³)
